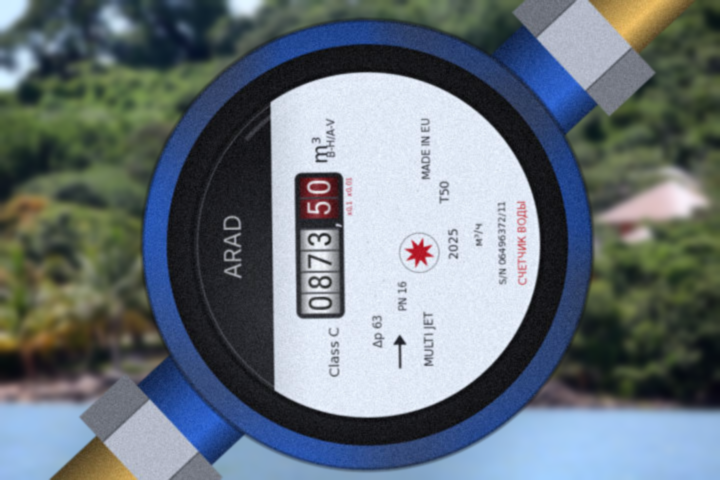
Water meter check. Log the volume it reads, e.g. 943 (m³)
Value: 873.50 (m³)
